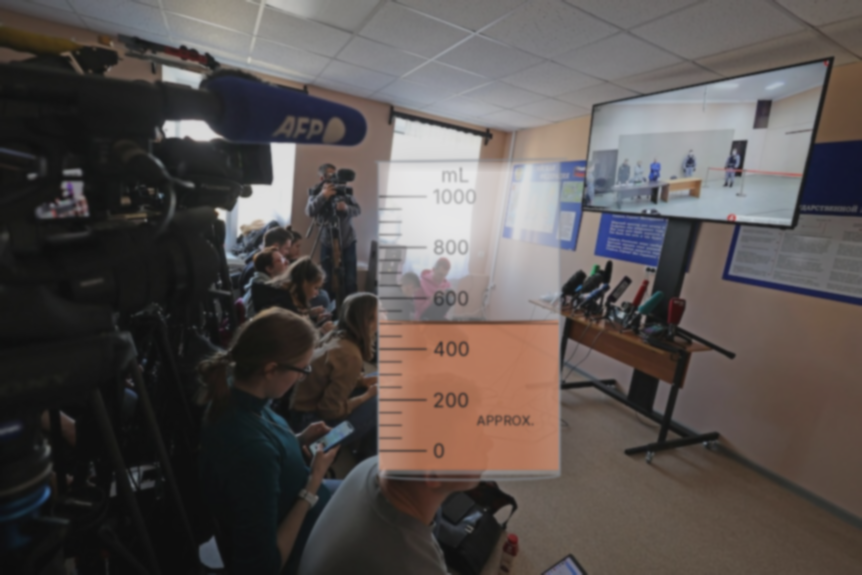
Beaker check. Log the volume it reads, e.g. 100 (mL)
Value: 500 (mL)
